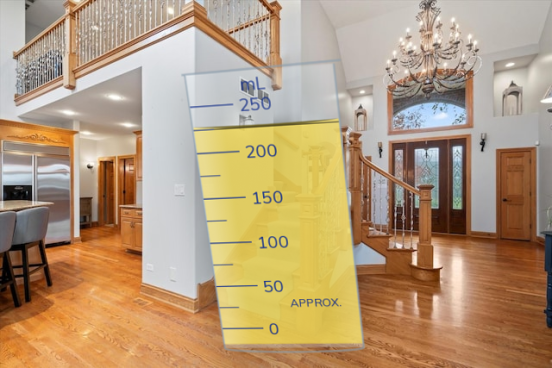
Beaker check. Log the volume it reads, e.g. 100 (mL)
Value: 225 (mL)
